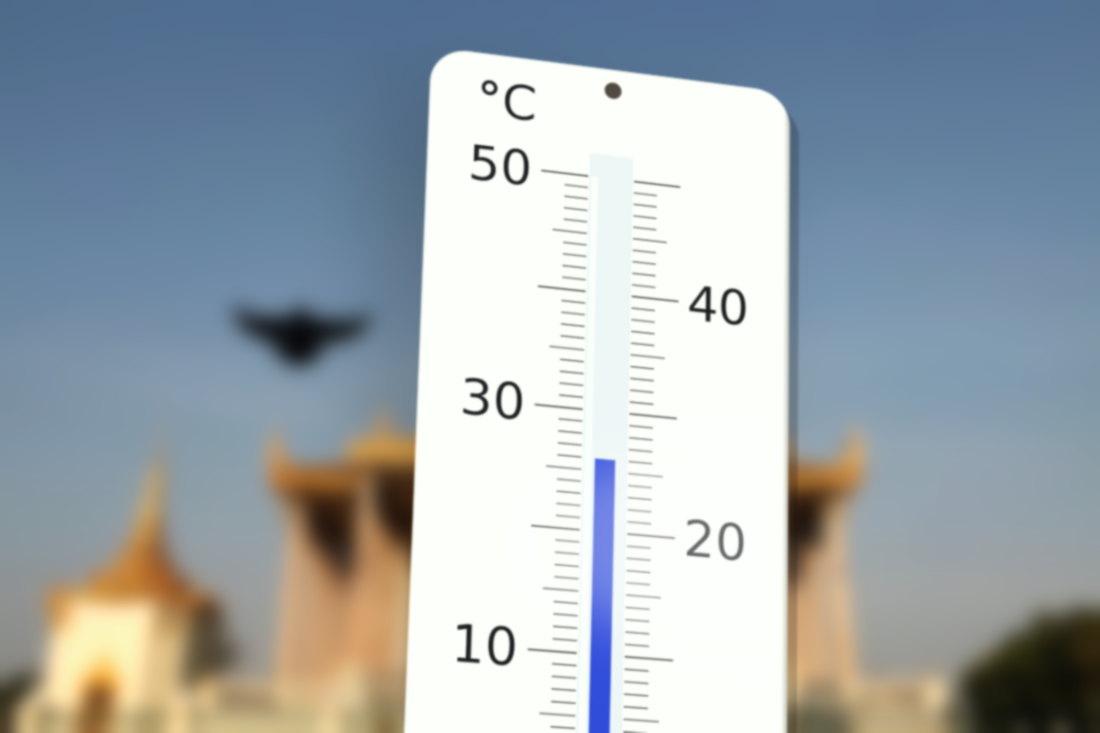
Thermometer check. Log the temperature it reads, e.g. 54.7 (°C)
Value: 26 (°C)
